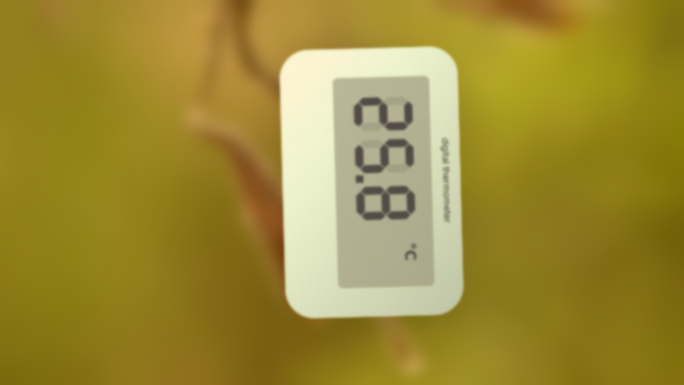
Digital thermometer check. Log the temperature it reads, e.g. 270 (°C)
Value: 25.8 (°C)
